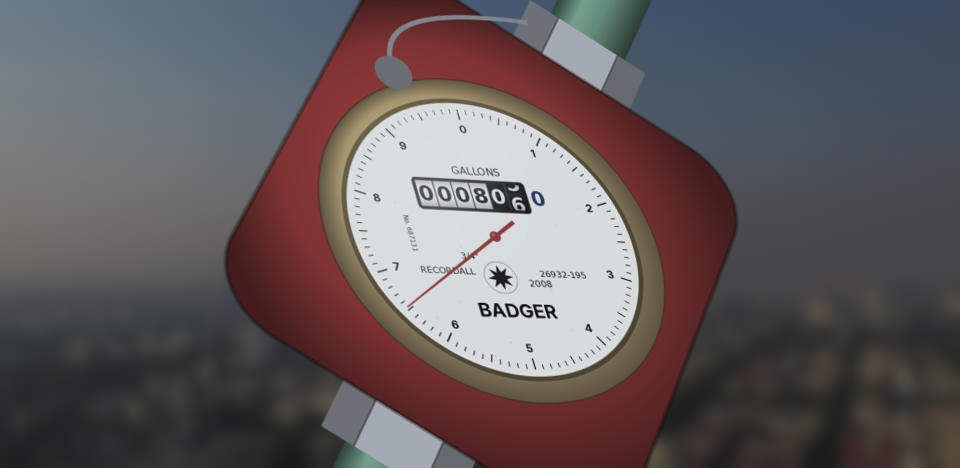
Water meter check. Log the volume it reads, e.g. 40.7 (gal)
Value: 8056.5 (gal)
